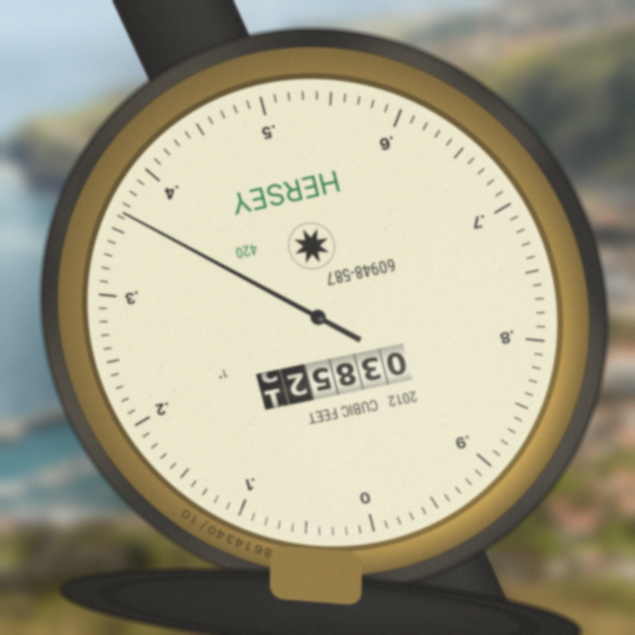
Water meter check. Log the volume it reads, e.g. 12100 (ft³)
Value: 38521.36 (ft³)
